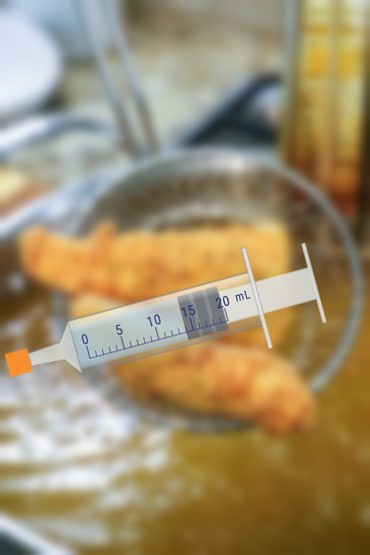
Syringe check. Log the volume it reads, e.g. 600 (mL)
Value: 14 (mL)
